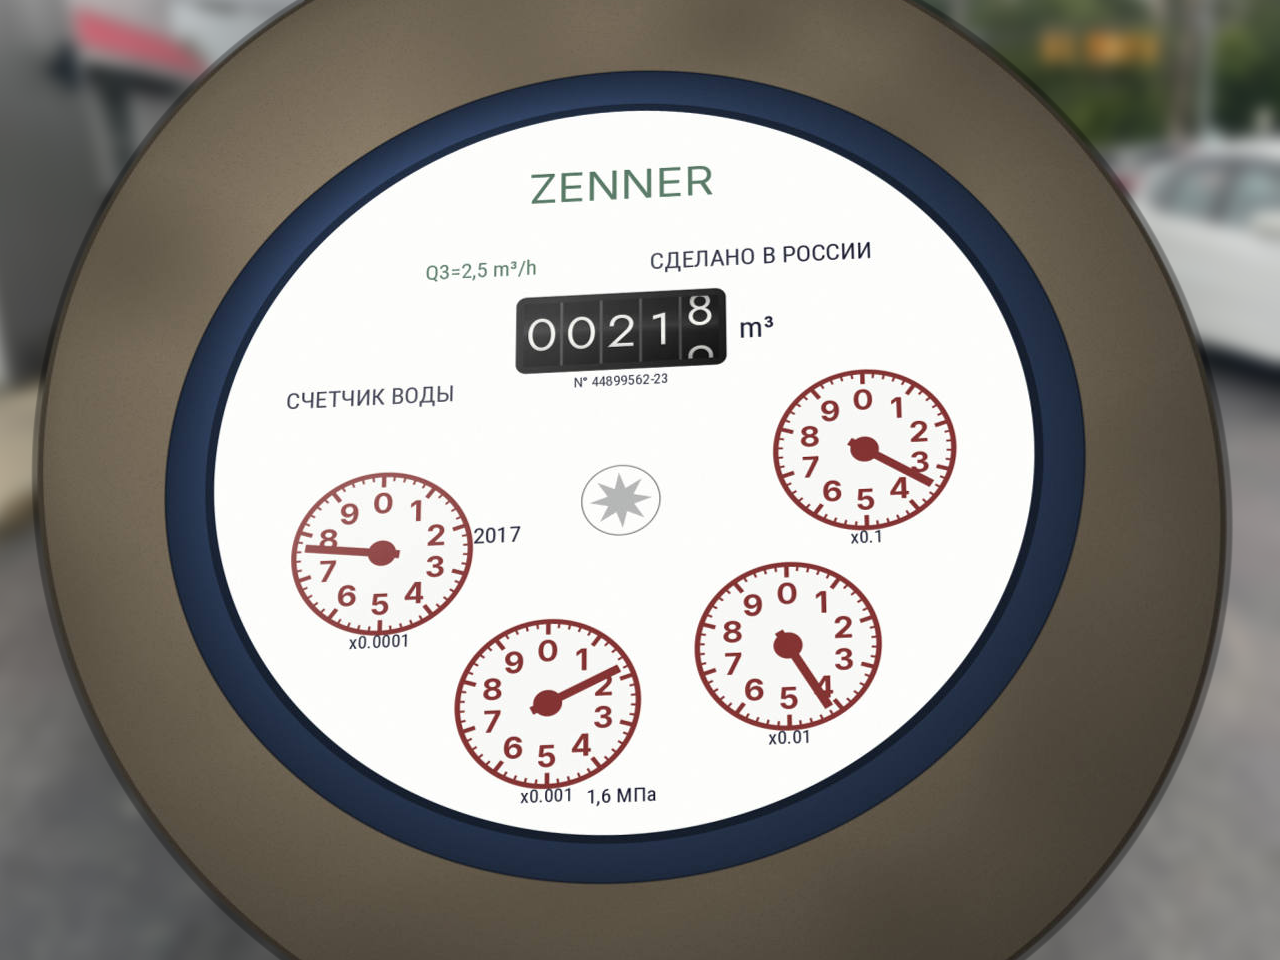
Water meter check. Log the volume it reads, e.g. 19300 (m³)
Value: 218.3417 (m³)
